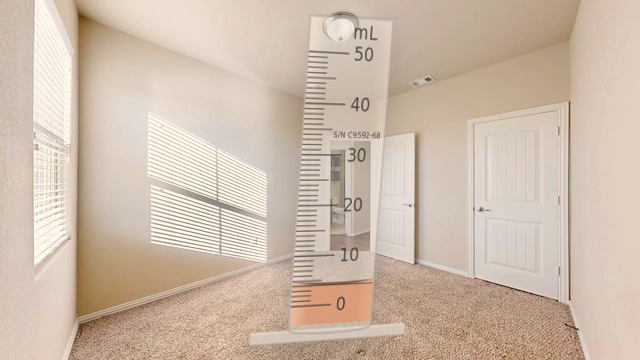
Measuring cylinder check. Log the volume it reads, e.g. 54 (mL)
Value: 4 (mL)
